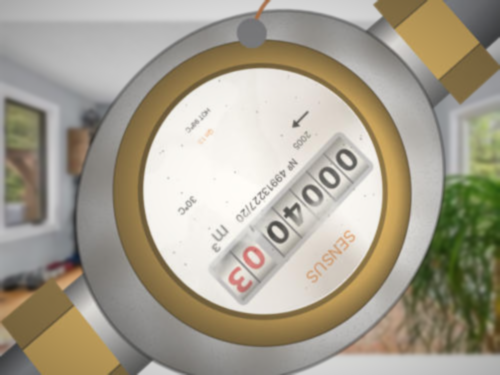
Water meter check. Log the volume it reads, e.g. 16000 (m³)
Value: 40.03 (m³)
